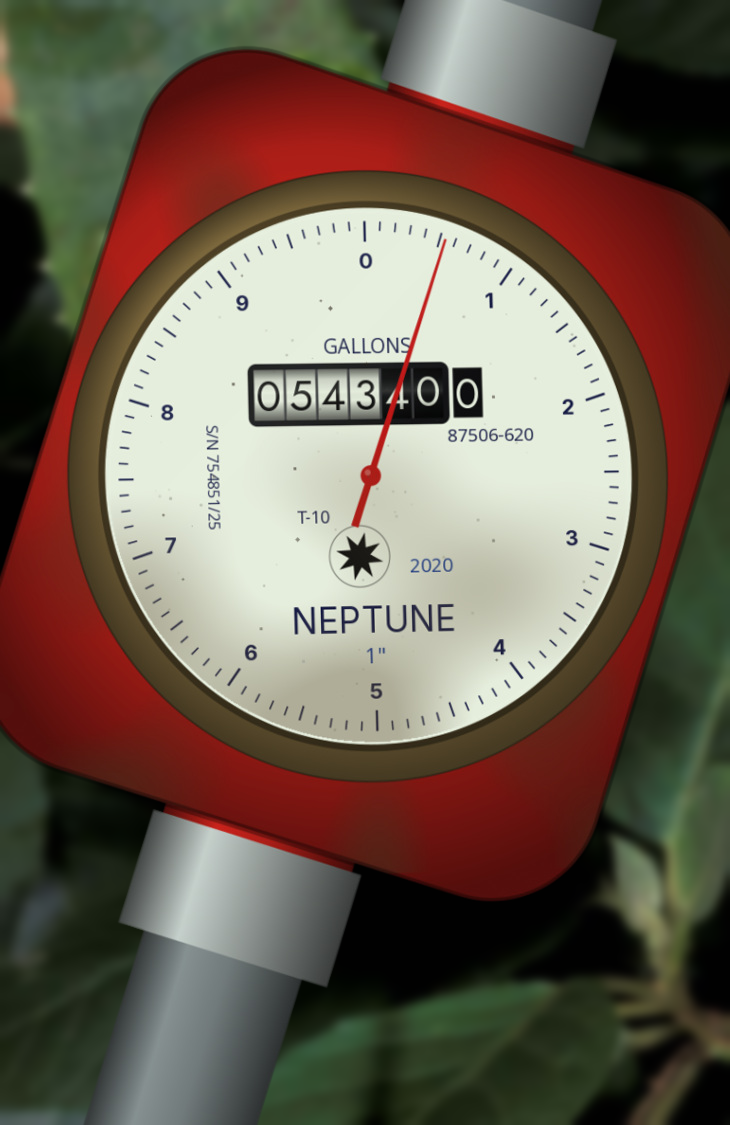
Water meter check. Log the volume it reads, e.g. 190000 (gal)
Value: 543400.5 (gal)
